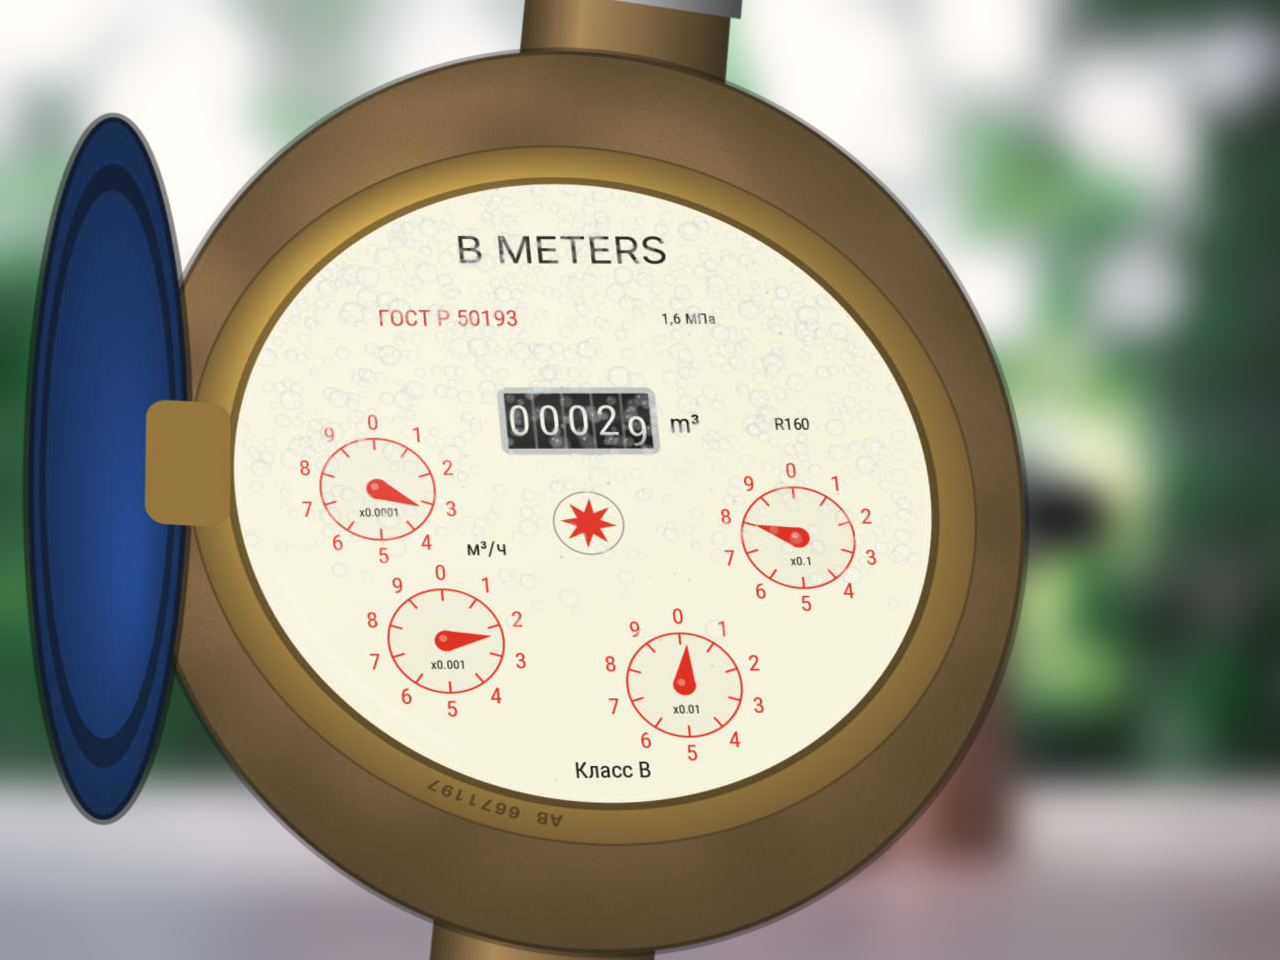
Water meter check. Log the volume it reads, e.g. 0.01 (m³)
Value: 28.8023 (m³)
